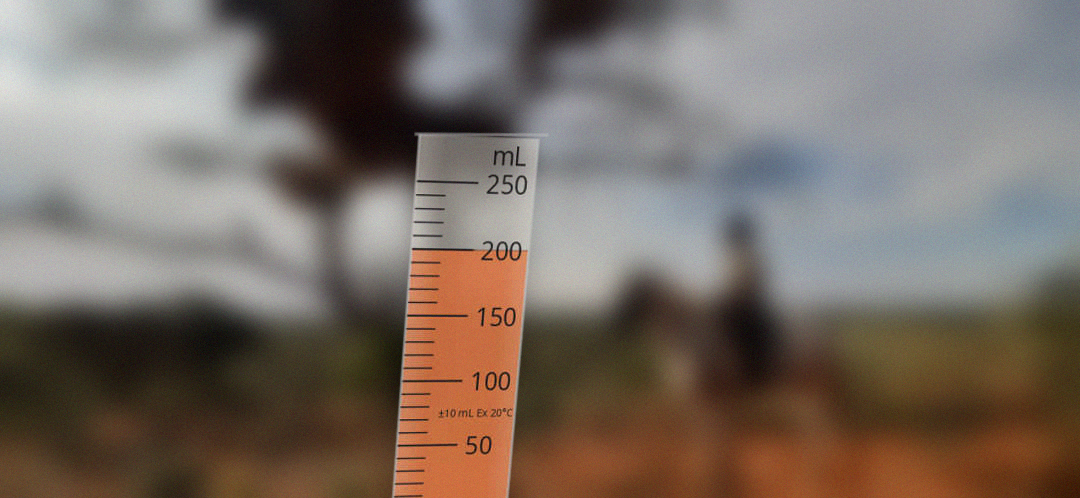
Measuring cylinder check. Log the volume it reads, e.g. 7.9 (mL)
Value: 200 (mL)
